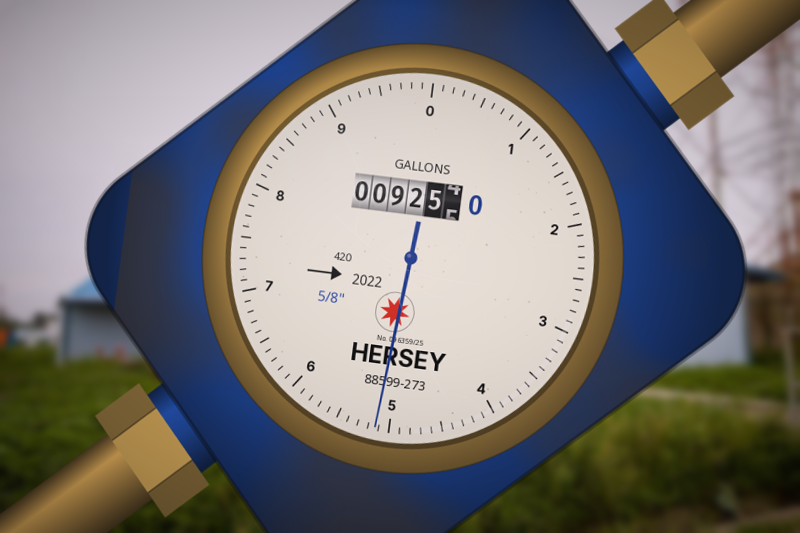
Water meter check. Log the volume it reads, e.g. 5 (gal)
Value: 92545.1 (gal)
